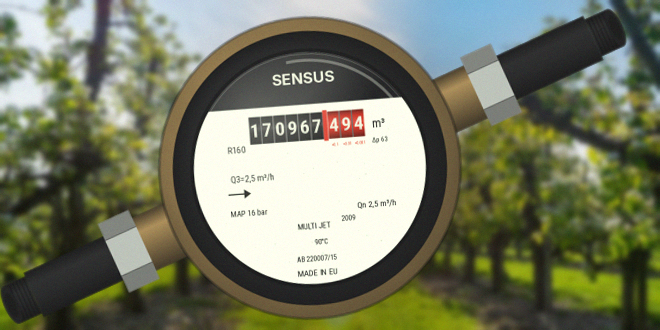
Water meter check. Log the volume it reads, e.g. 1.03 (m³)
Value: 170967.494 (m³)
